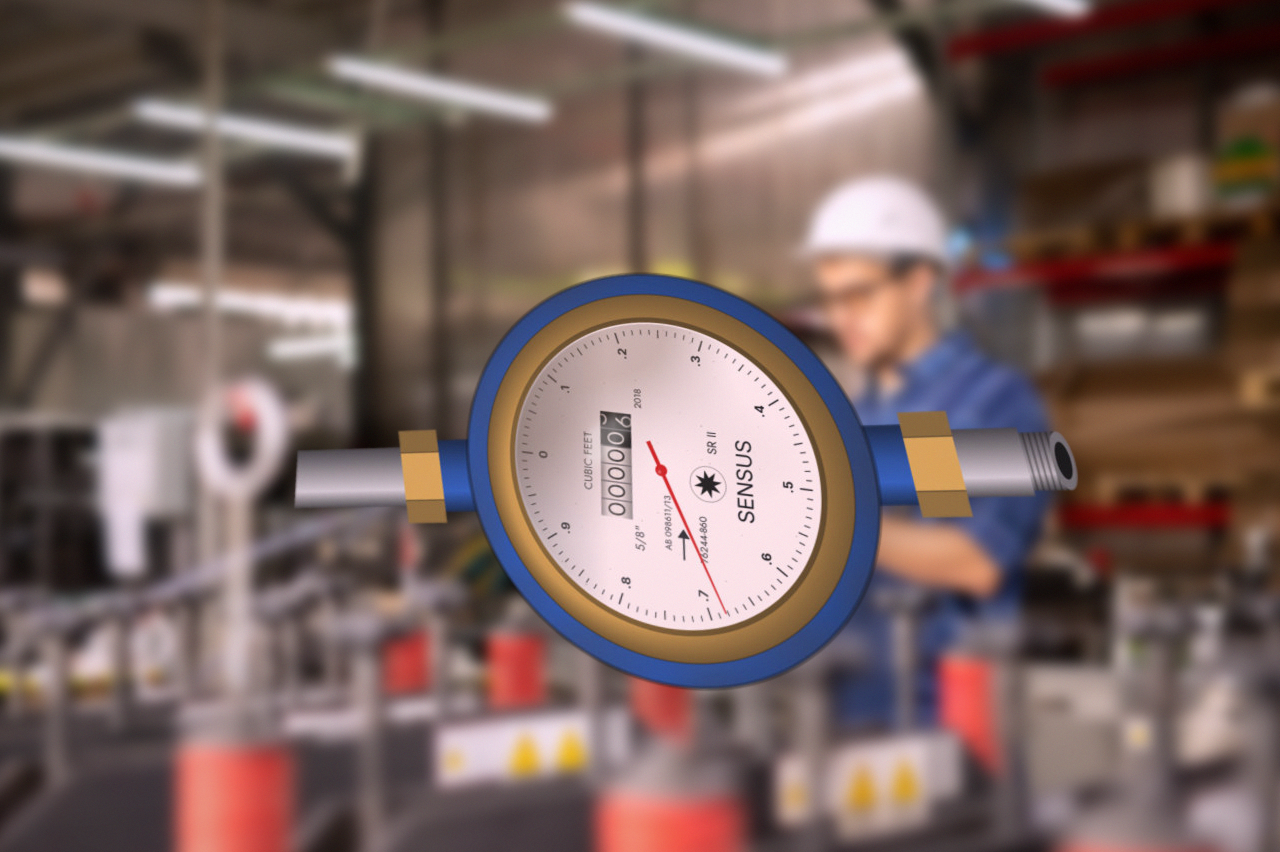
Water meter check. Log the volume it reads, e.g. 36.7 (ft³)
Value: 5.68 (ft³)
